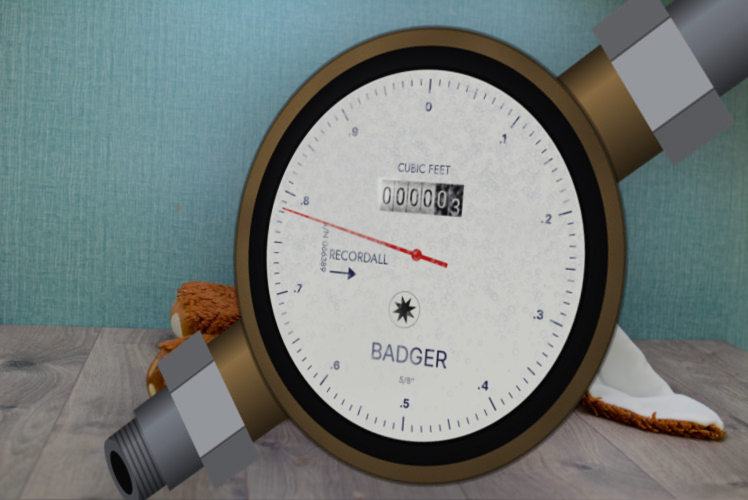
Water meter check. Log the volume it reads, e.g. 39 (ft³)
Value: 2.78 (ft³)
